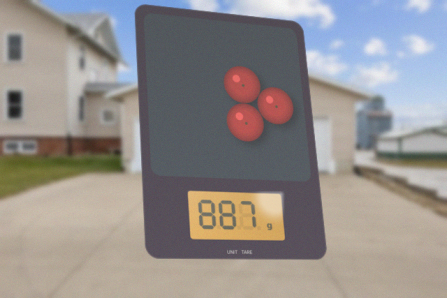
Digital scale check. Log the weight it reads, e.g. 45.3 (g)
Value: 887 (g)
